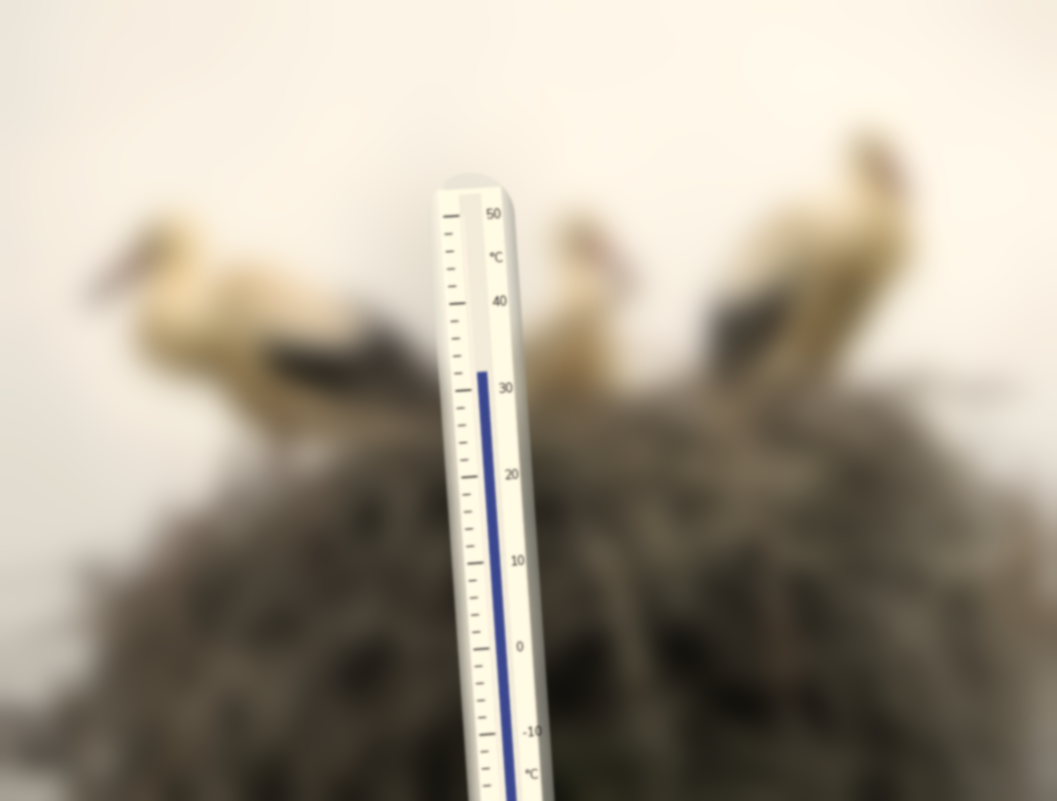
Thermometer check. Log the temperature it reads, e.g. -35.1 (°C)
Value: 32 (°C)
